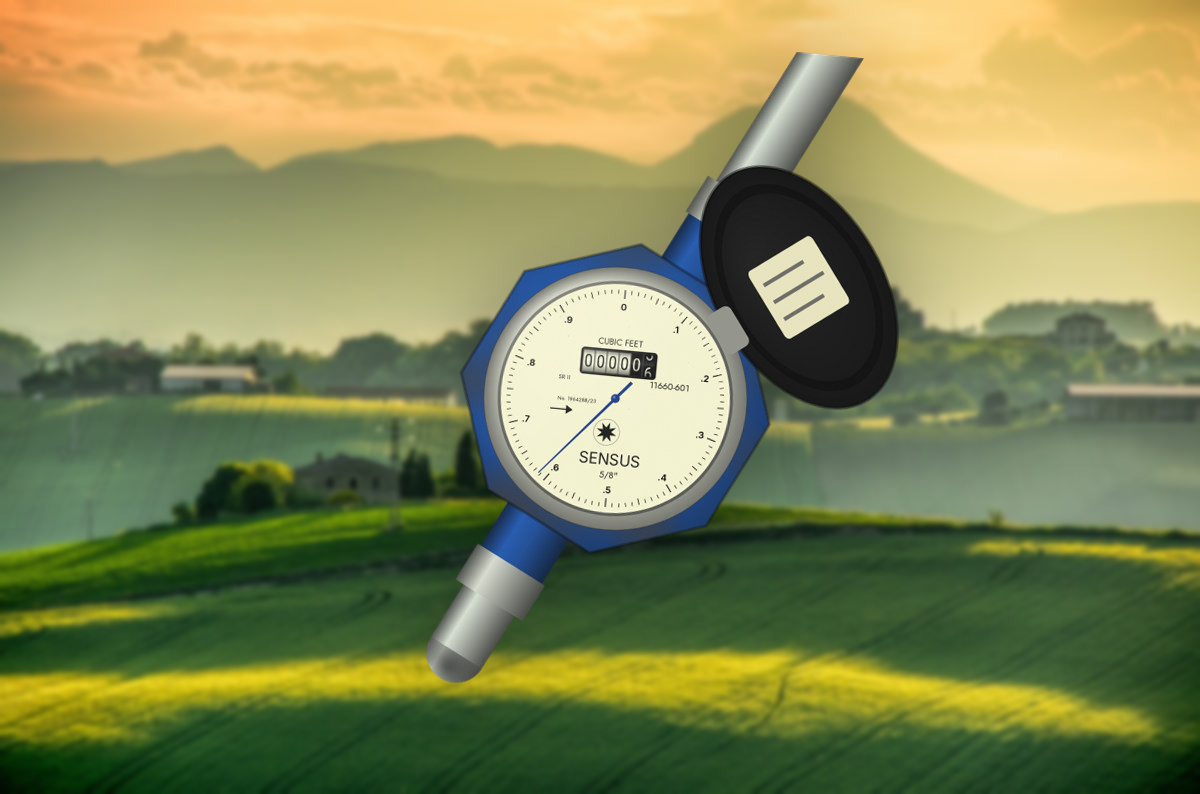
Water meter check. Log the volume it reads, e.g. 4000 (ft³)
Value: 5.61 (ft³)
